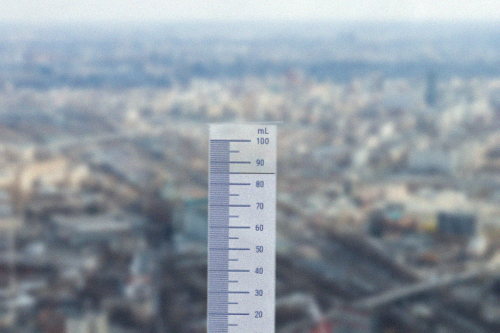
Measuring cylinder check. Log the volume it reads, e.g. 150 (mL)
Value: 85 (mL)
